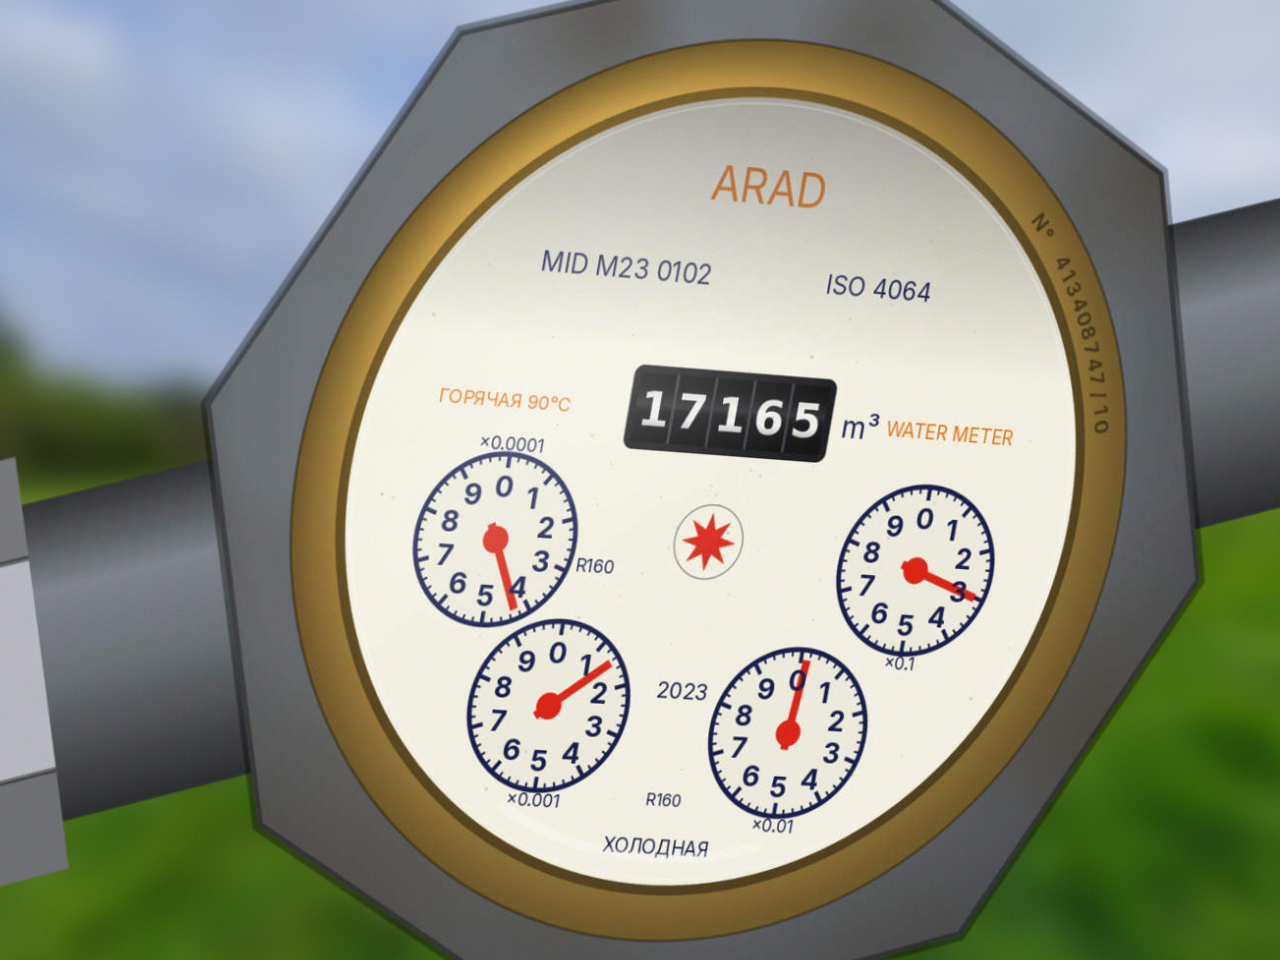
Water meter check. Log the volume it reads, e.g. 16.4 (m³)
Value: 17165.3014 (m³)
